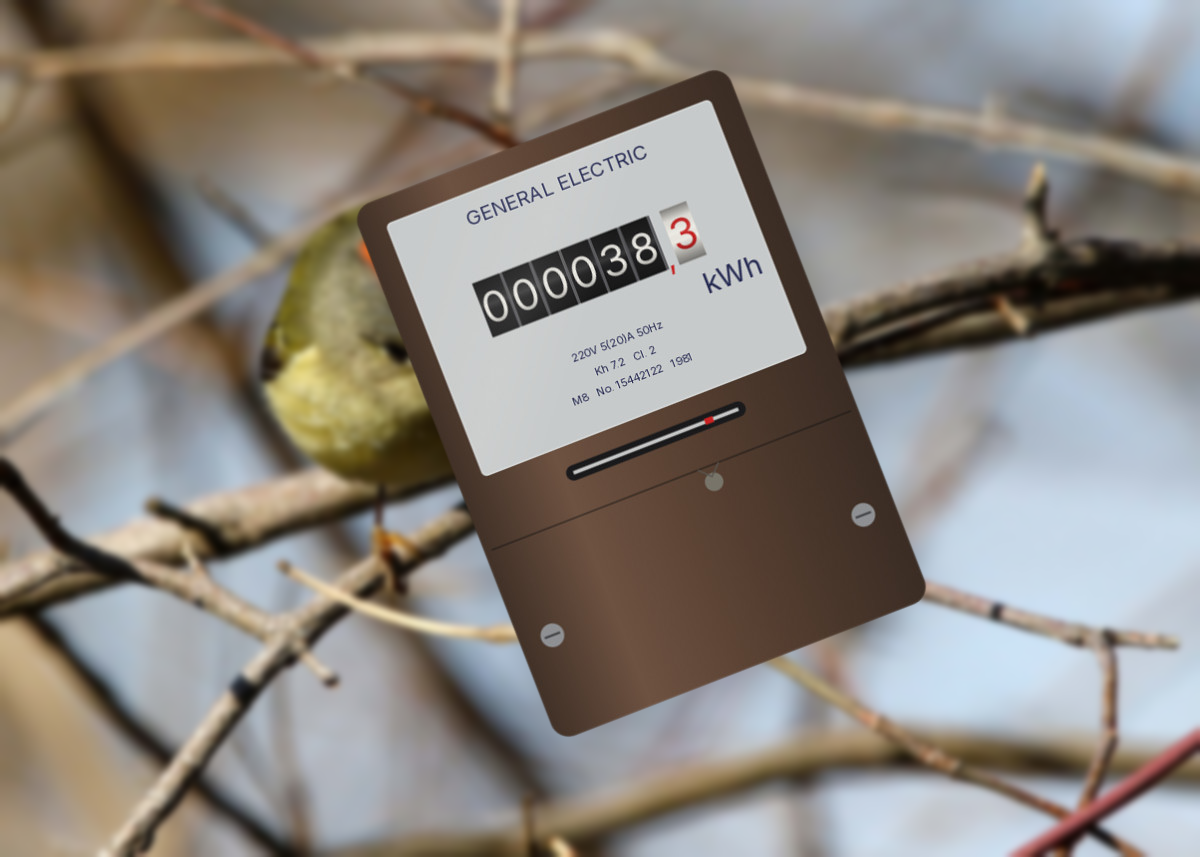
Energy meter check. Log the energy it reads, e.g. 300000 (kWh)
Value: 38.3 (kWh)
